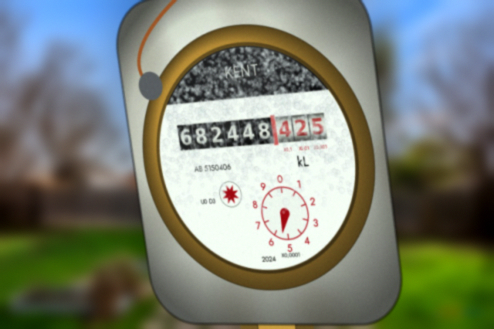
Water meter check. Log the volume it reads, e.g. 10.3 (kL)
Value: 682448.4255 (kL)
